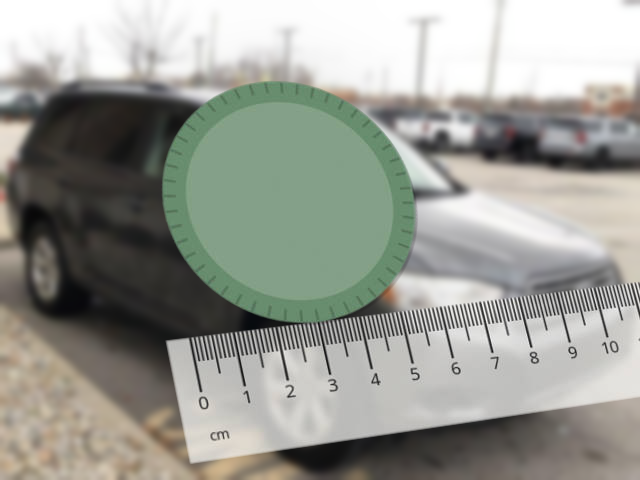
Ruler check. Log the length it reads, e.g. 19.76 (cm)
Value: 6 (cm)
